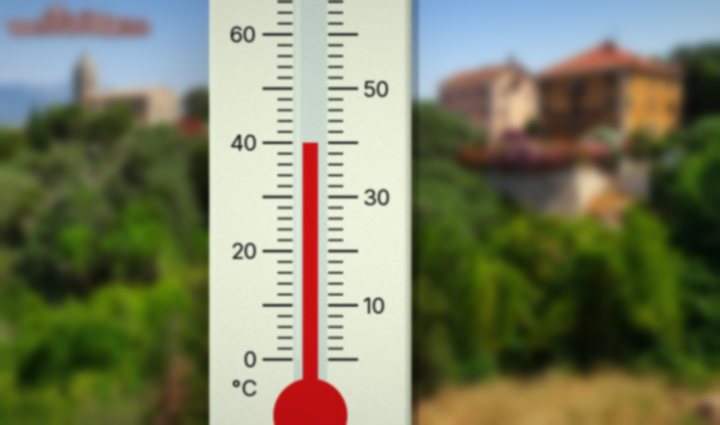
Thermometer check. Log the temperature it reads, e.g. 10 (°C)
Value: 40 (°C)
